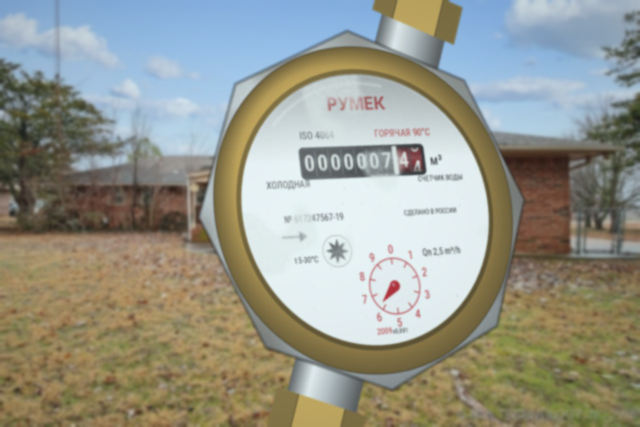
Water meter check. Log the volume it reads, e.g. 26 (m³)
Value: 7.436 (m³)
